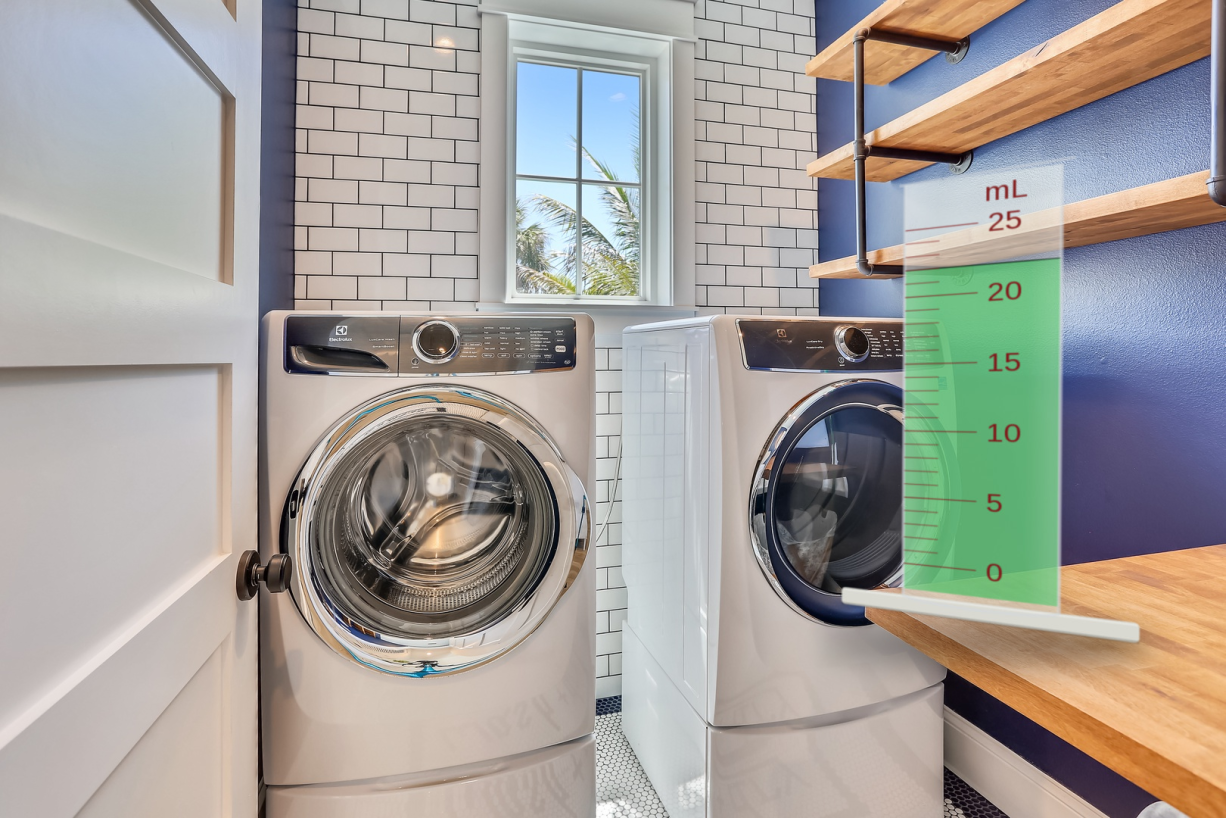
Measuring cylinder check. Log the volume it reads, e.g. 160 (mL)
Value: 22 (mL)
